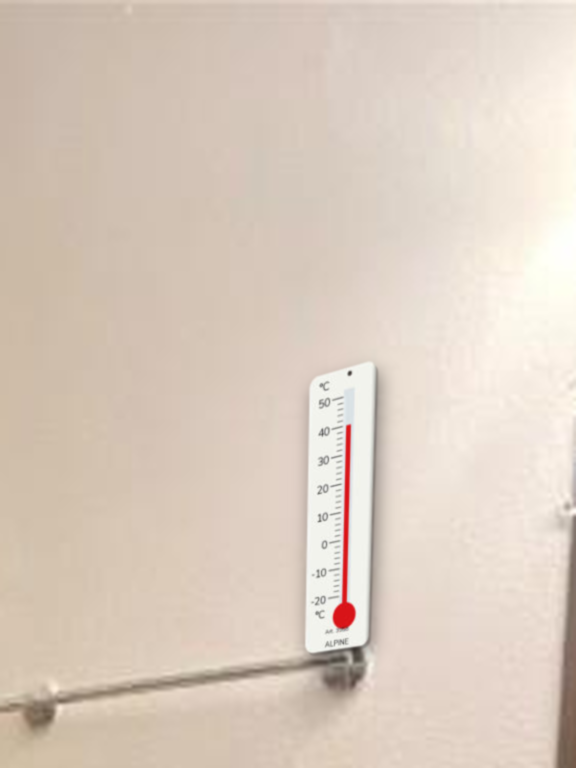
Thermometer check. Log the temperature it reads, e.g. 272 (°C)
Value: 40 (°C)
